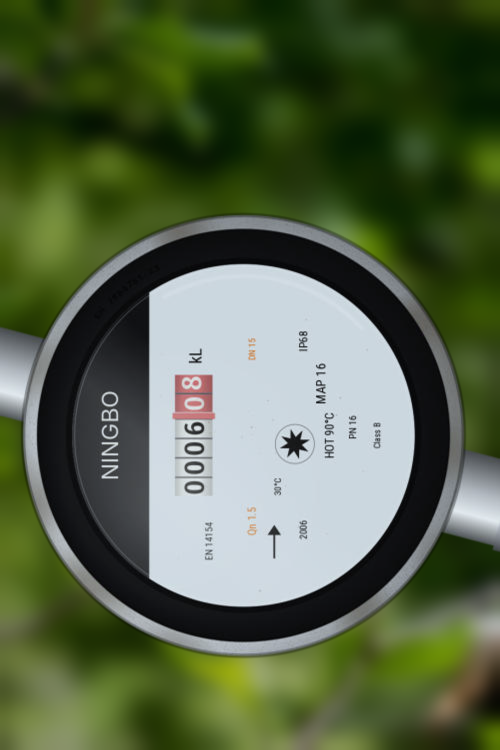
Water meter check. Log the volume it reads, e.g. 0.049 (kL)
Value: 6.08 (kL)
